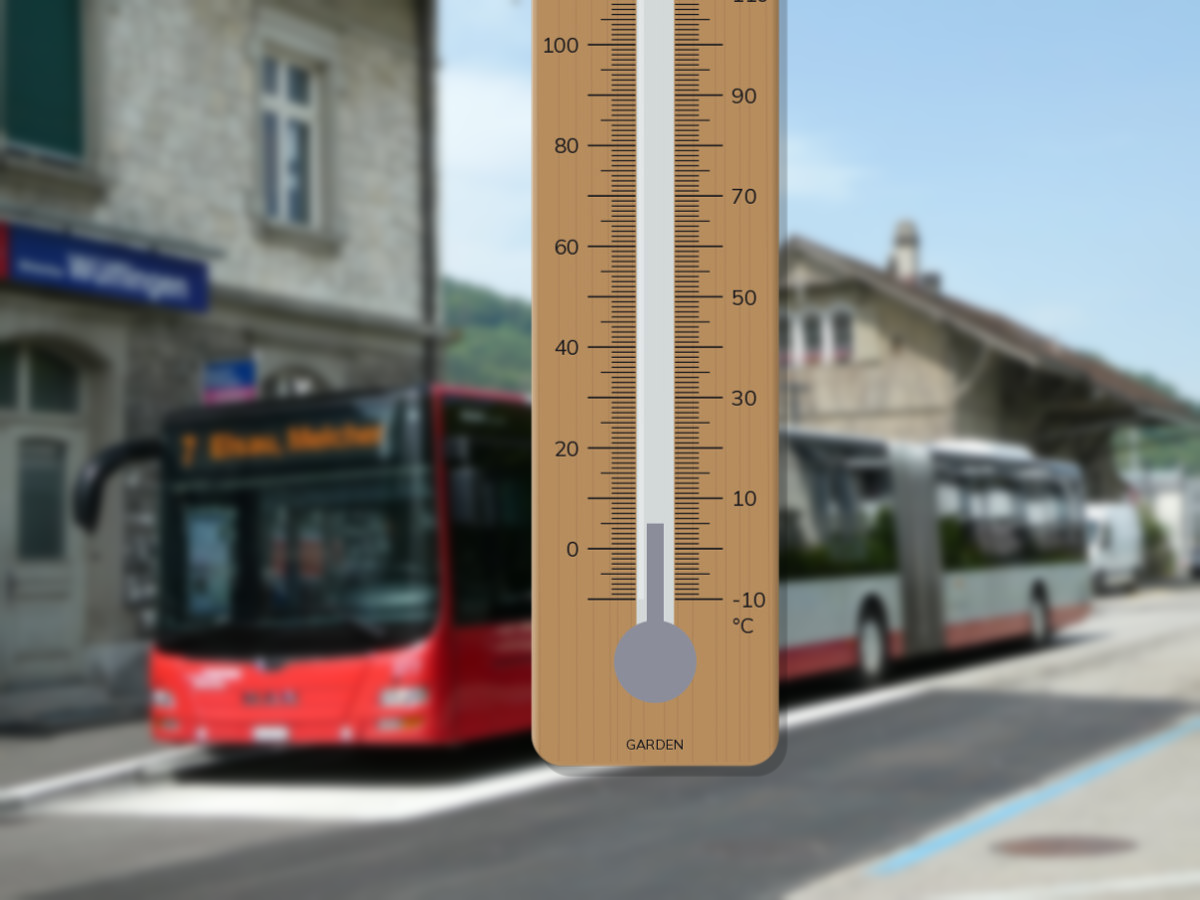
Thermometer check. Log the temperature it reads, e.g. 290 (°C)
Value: 5 (°C)
